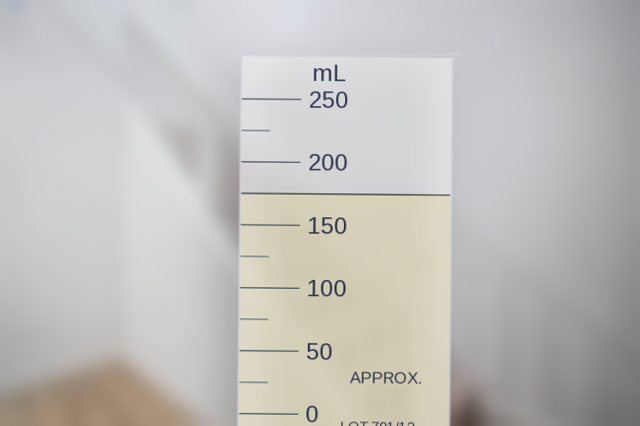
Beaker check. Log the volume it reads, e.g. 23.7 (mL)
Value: 175 (mL)
